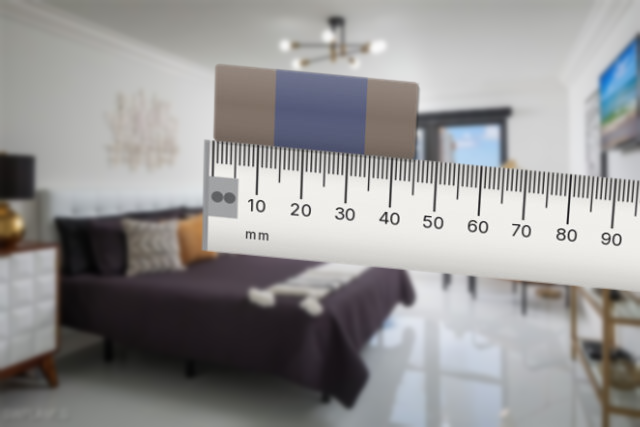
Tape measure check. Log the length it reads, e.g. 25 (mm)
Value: 45 (mm)
